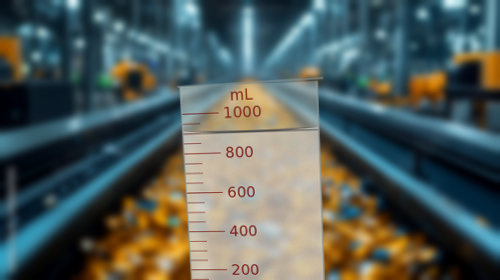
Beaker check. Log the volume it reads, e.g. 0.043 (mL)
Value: 900 (mL)
